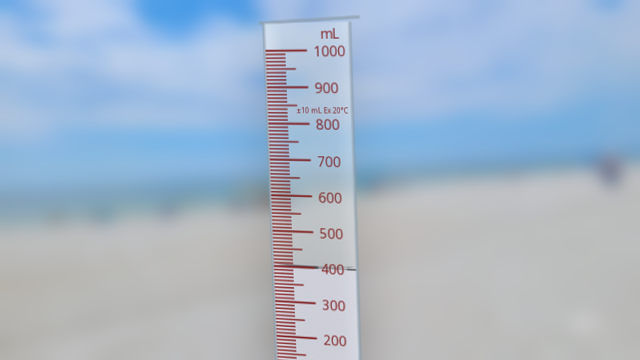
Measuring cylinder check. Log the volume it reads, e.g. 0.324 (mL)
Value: 400 (mL)
